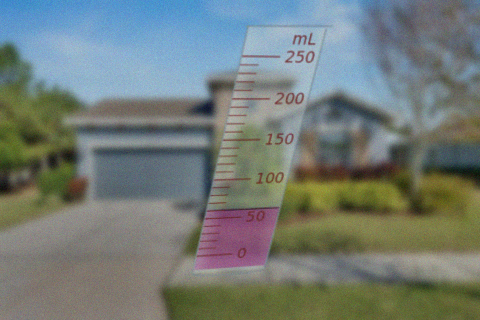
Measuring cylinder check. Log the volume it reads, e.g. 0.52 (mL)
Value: 60 (mL)
